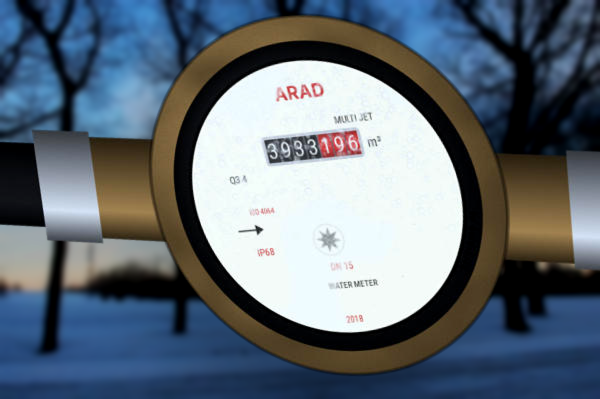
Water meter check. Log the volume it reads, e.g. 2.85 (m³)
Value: 3933.196 (m³)
